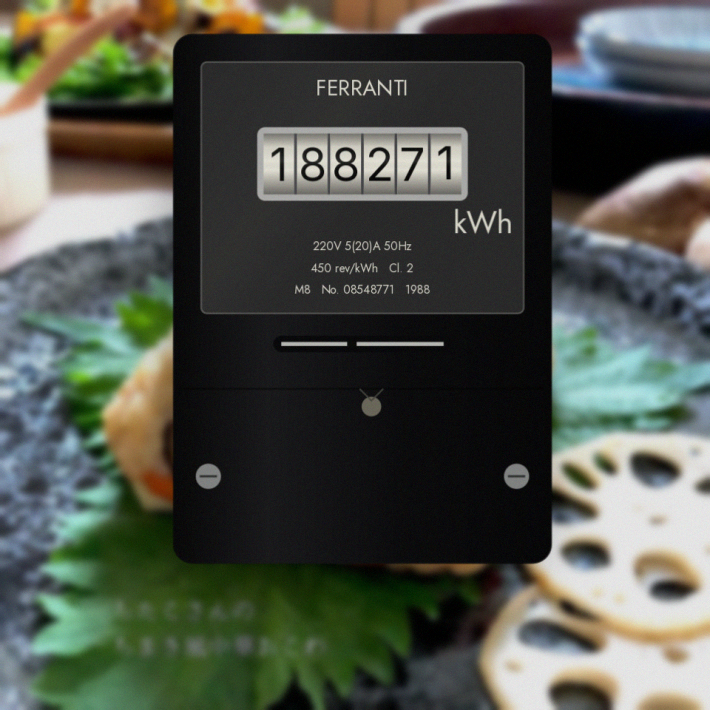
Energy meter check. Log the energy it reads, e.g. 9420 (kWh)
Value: 188271 (kWh)
